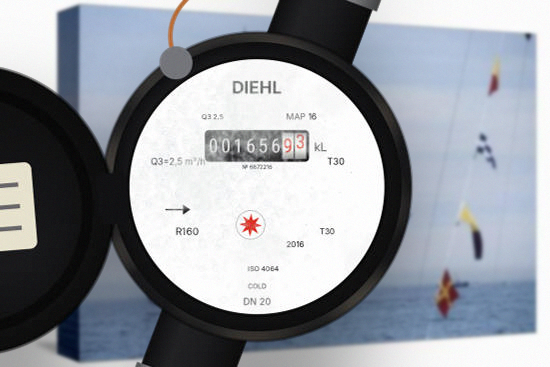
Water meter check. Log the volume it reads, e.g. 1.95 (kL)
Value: 1656.93 (kL)
